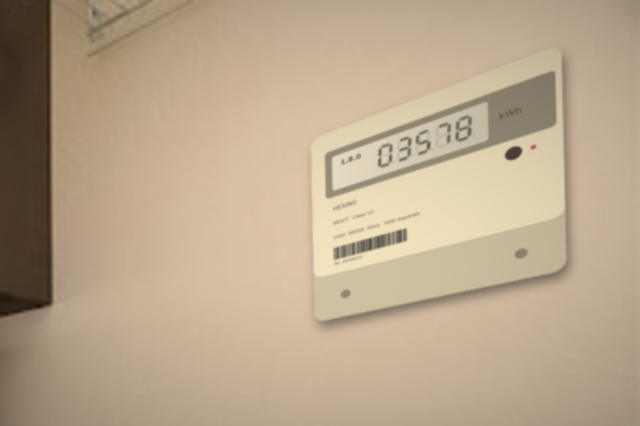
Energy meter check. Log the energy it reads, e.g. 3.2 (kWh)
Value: 3578 (kWh)
